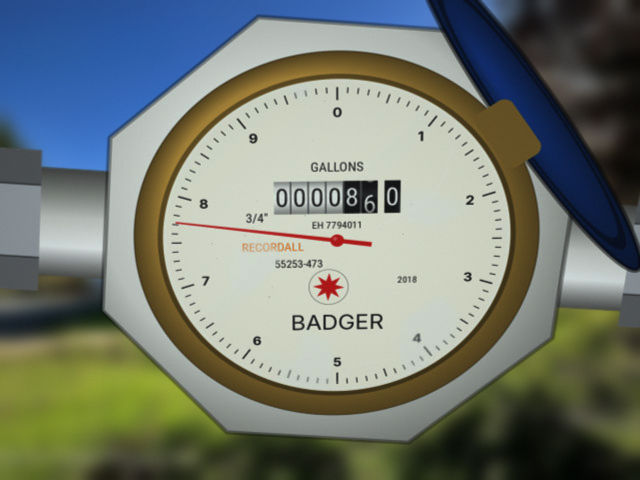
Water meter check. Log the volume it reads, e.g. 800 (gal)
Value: 857.7 (gal)
